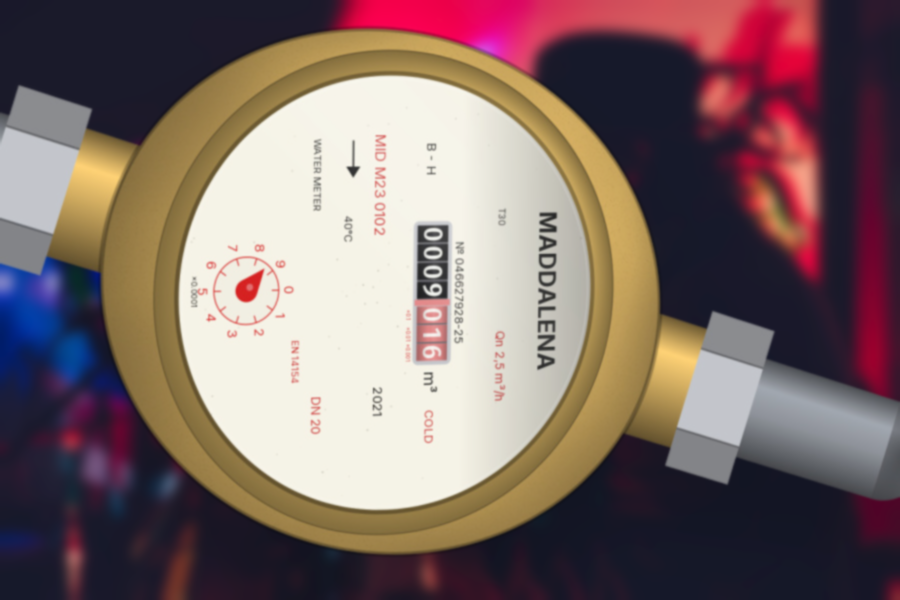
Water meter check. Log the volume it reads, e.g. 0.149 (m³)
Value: 9.0168 (m³)
